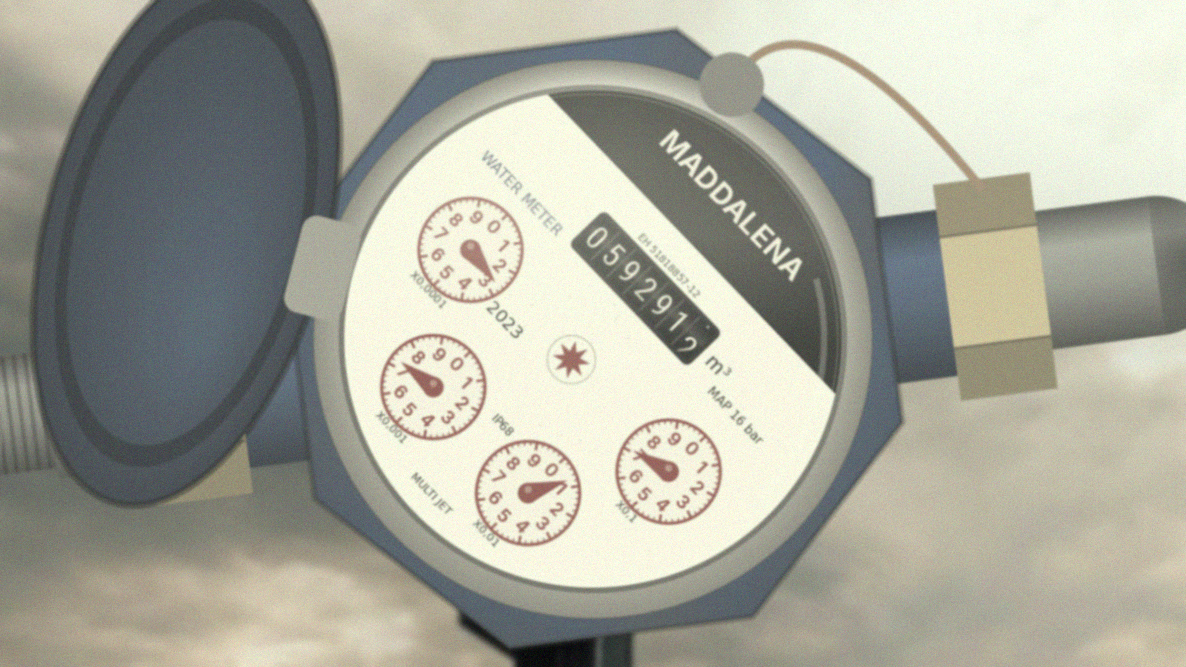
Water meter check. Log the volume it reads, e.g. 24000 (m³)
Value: 592911.7072 (m³)
